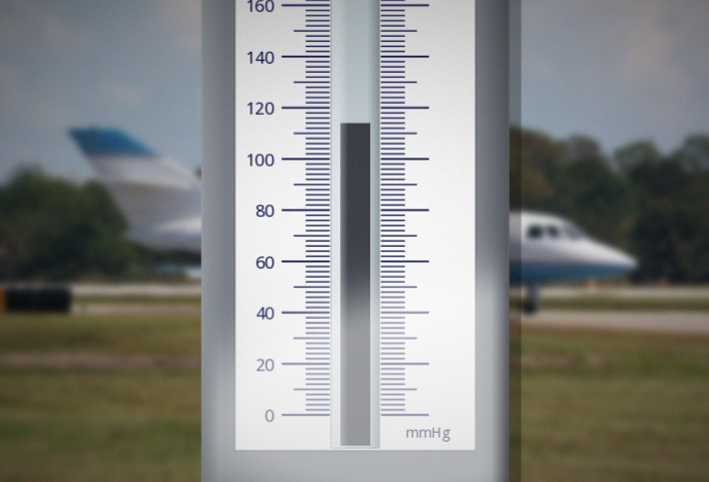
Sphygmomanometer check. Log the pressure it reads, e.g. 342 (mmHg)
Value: 114 (mmHg)
